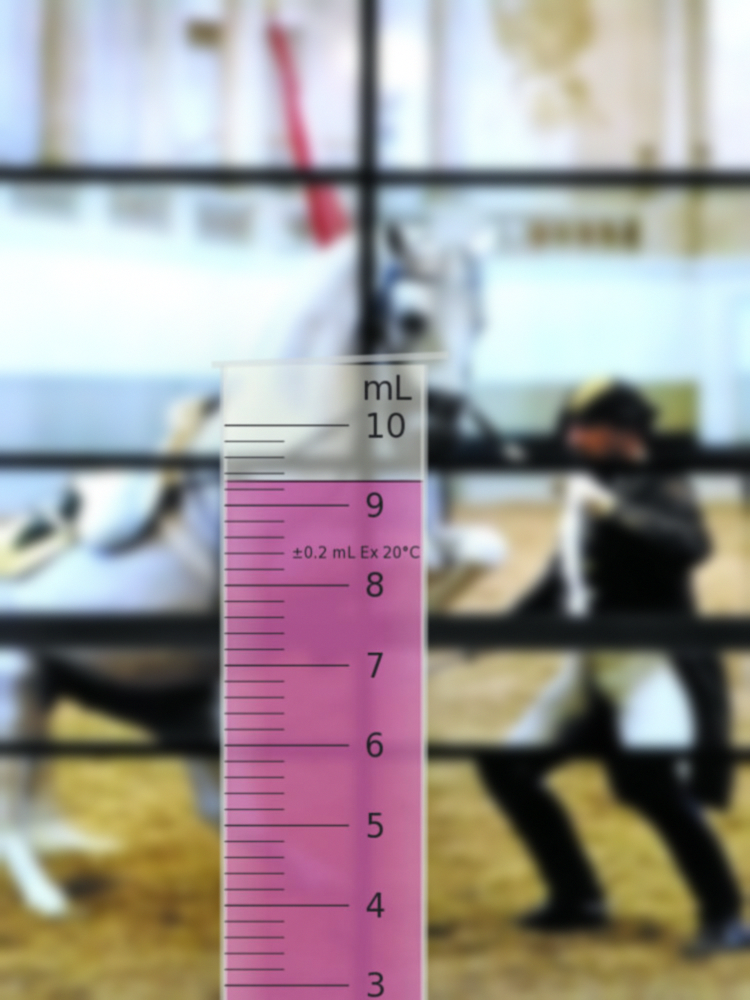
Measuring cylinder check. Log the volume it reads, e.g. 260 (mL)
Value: 9.3 (mL)
